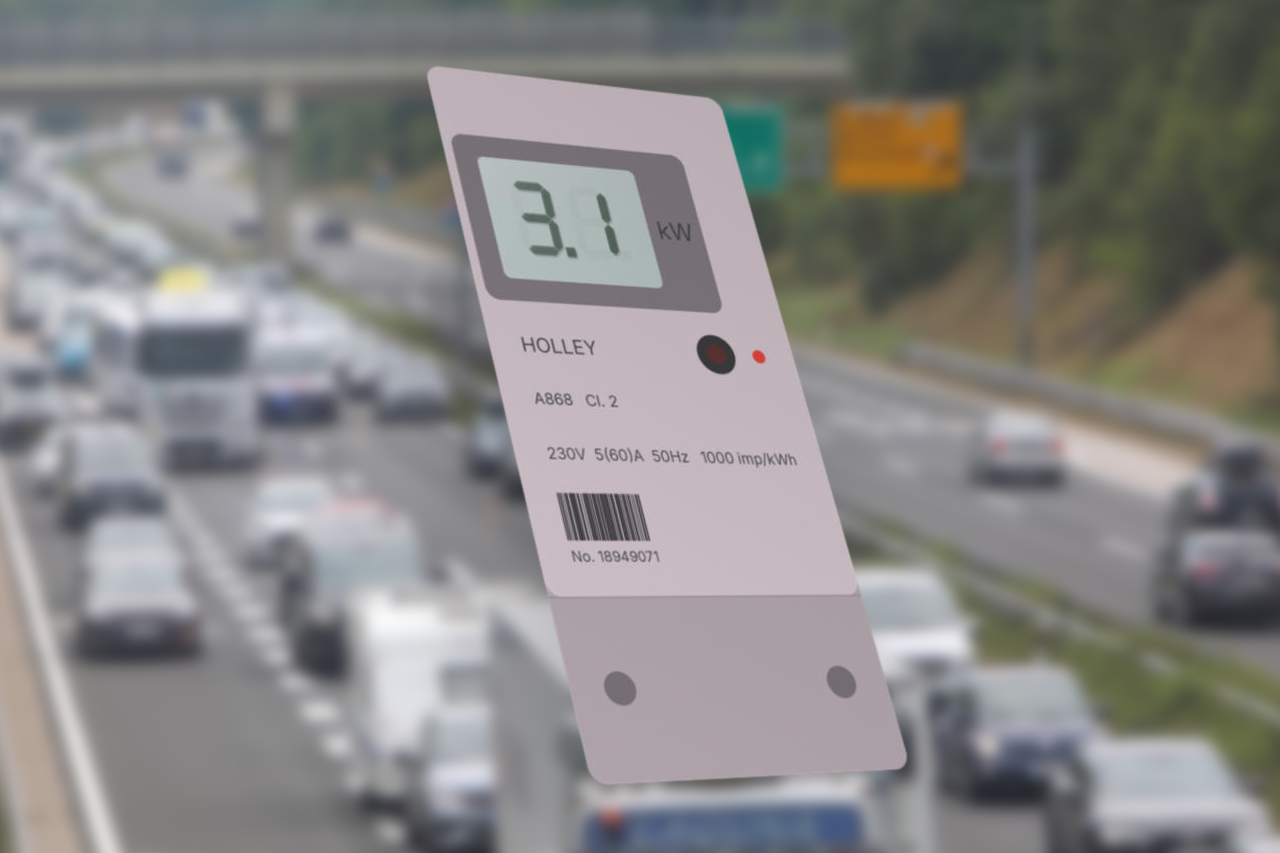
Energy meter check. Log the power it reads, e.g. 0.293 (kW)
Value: 3.1 (kW)
